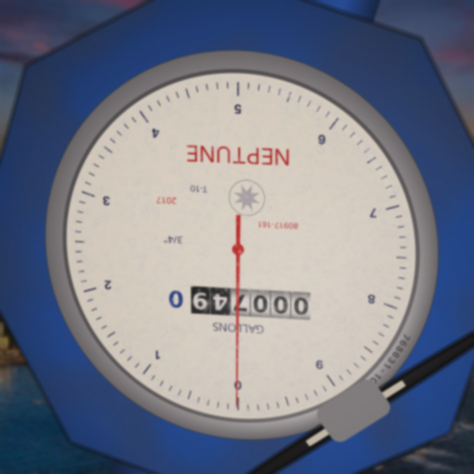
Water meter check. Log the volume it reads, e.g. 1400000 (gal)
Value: 7490.0 (gal)
